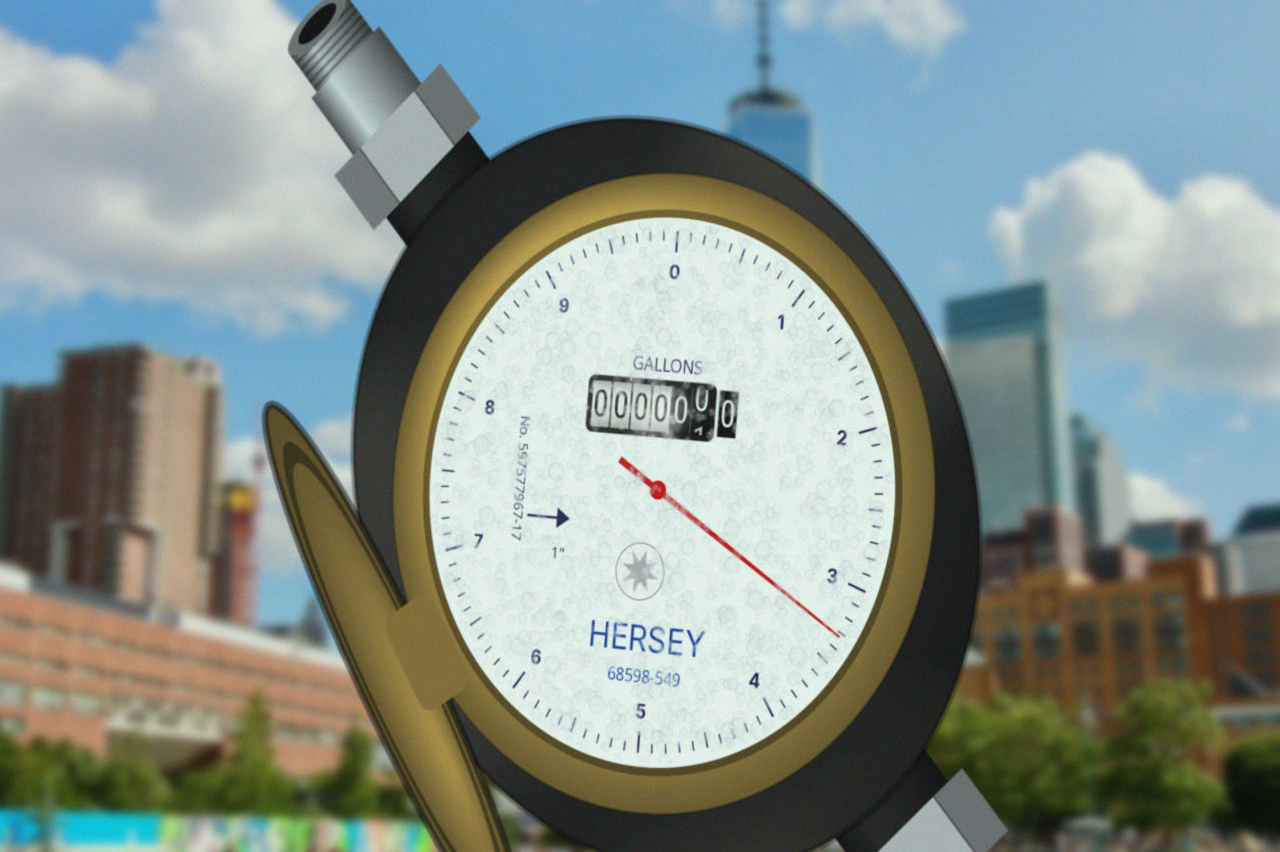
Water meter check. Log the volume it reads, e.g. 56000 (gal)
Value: 3.3 (gal)
